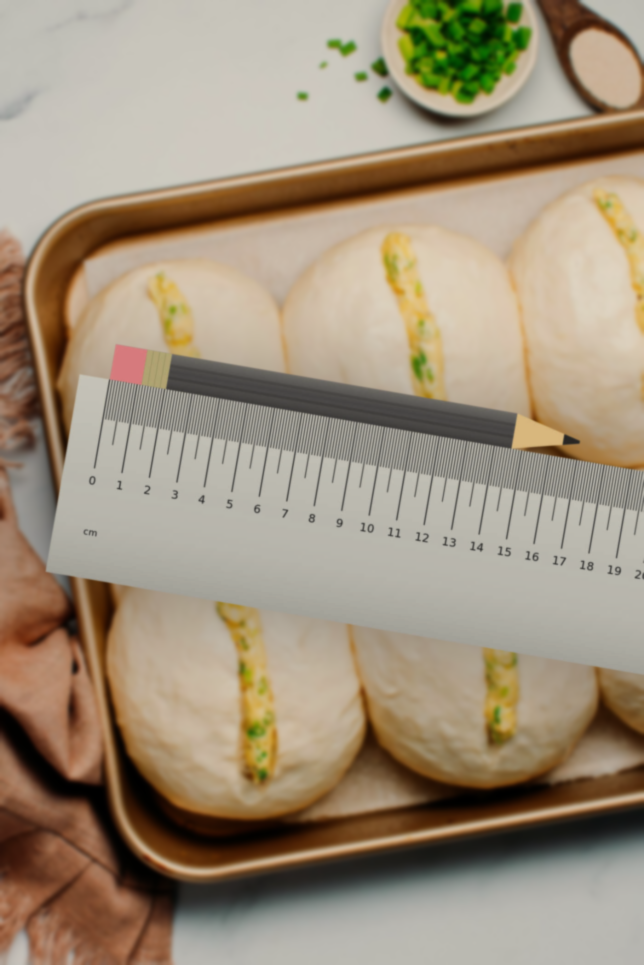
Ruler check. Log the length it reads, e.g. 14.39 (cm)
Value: 17 (cm)
